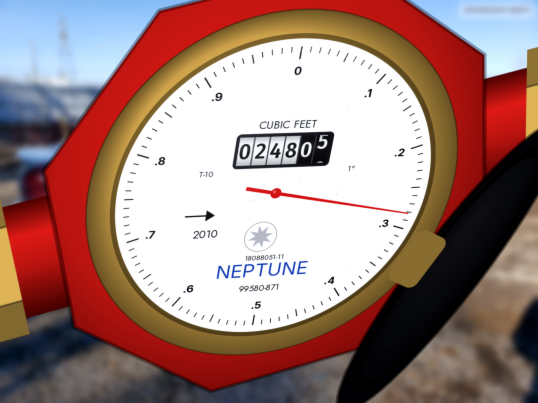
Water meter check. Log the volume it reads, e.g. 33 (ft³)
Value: 24805.28 (ft³)
